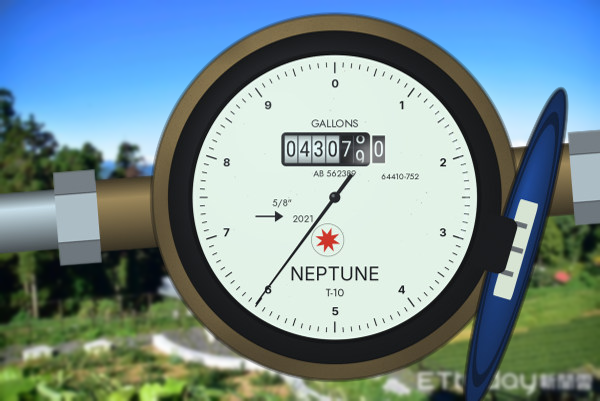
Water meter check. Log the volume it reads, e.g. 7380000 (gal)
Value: 430786.0 (gal)
